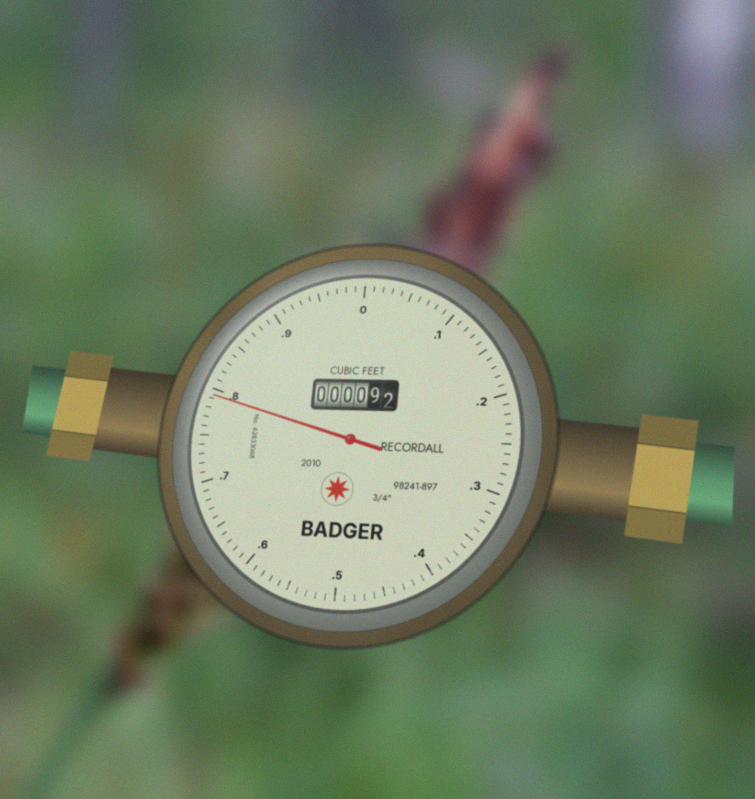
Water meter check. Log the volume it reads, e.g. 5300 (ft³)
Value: 91.79 (ft³)
